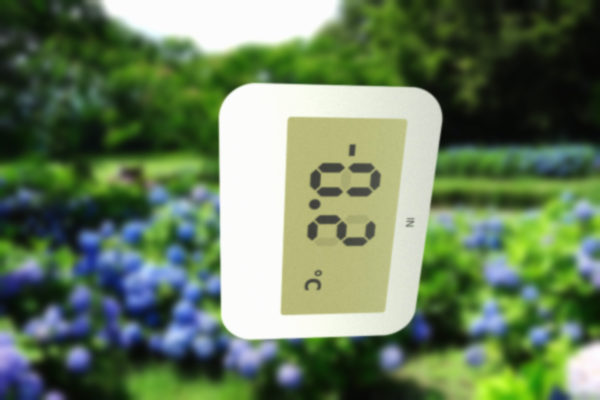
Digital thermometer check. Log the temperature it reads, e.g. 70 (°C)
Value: -0.2 (°C)
